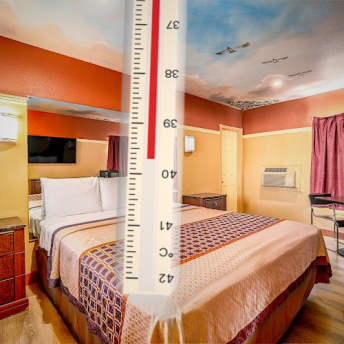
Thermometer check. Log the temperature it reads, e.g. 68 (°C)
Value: 39.7 (°C)
